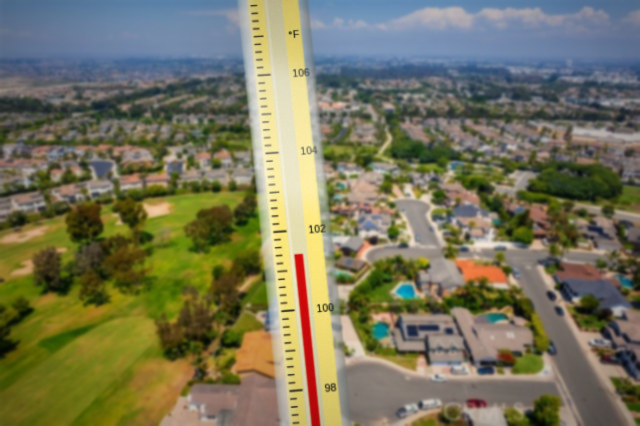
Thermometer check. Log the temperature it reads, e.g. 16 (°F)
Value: 101.4 (°F)
